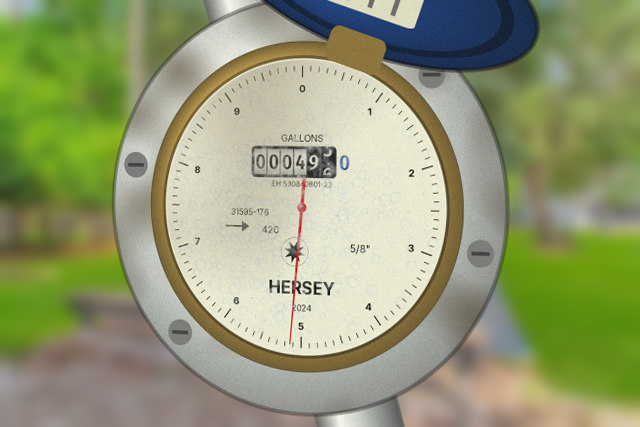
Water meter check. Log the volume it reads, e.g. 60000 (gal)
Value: 4955.1 (gal)
